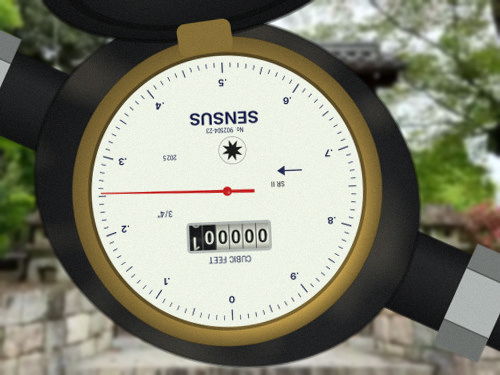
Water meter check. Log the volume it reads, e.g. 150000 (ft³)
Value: 1.25 (ft³)
